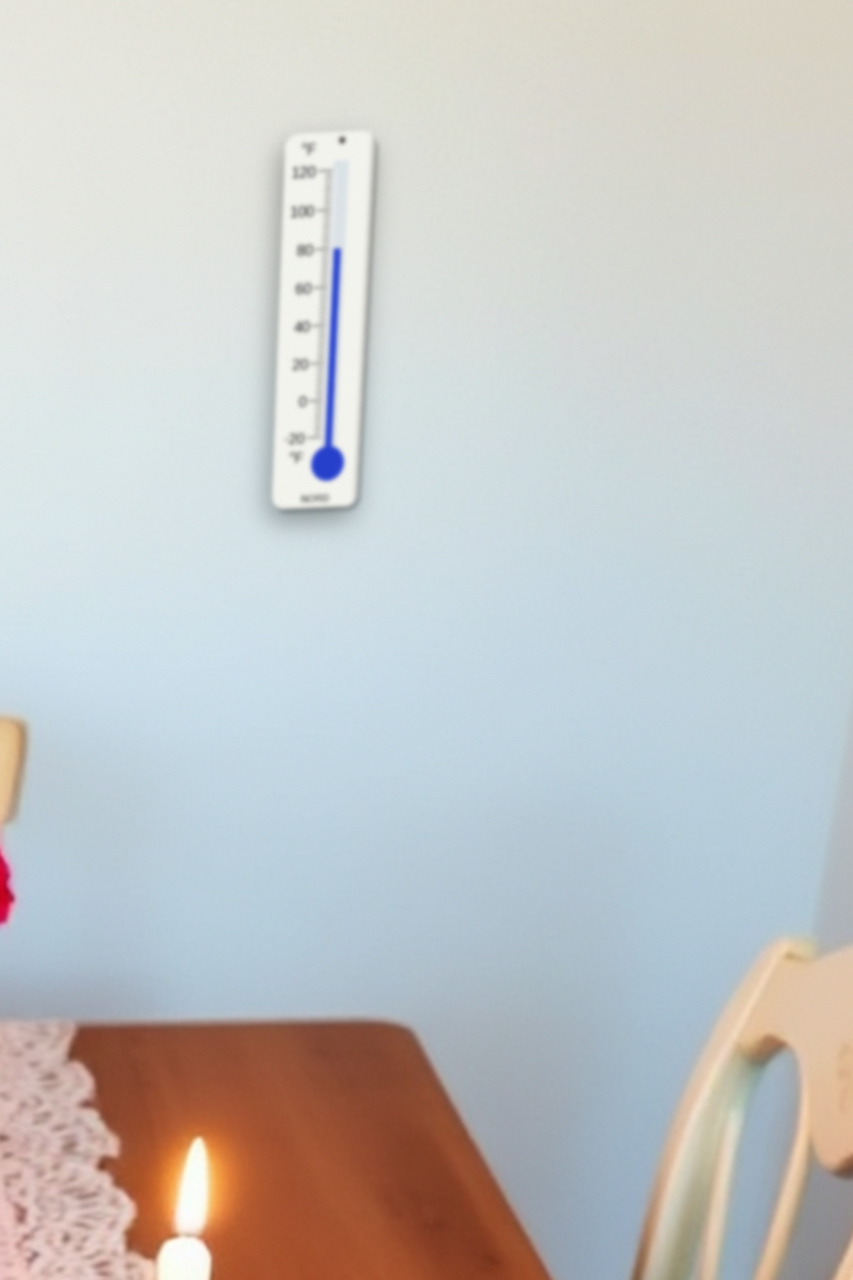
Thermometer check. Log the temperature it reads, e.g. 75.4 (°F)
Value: 80 (°F)
